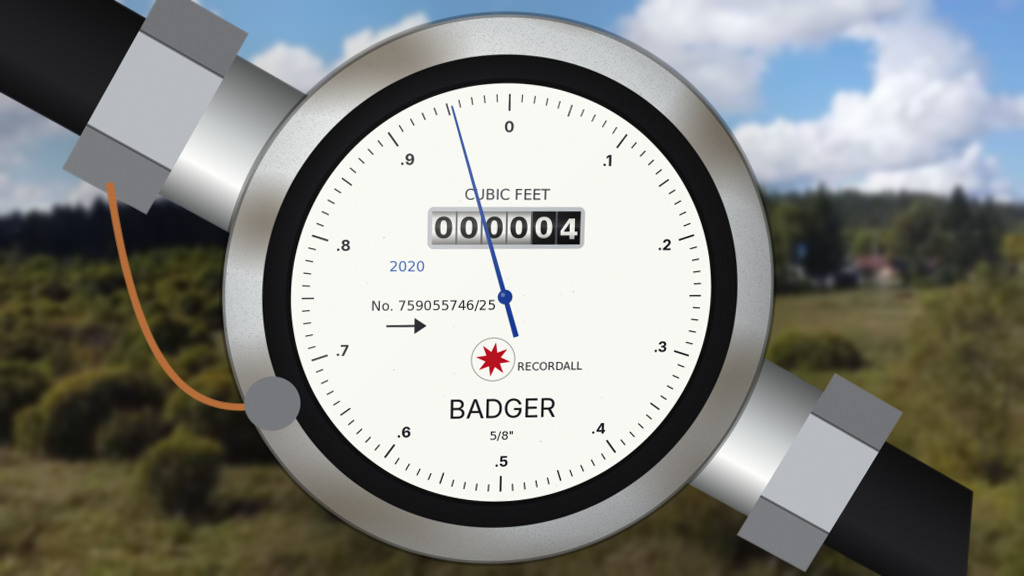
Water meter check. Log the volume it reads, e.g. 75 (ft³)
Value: 3.95 (ft³)
